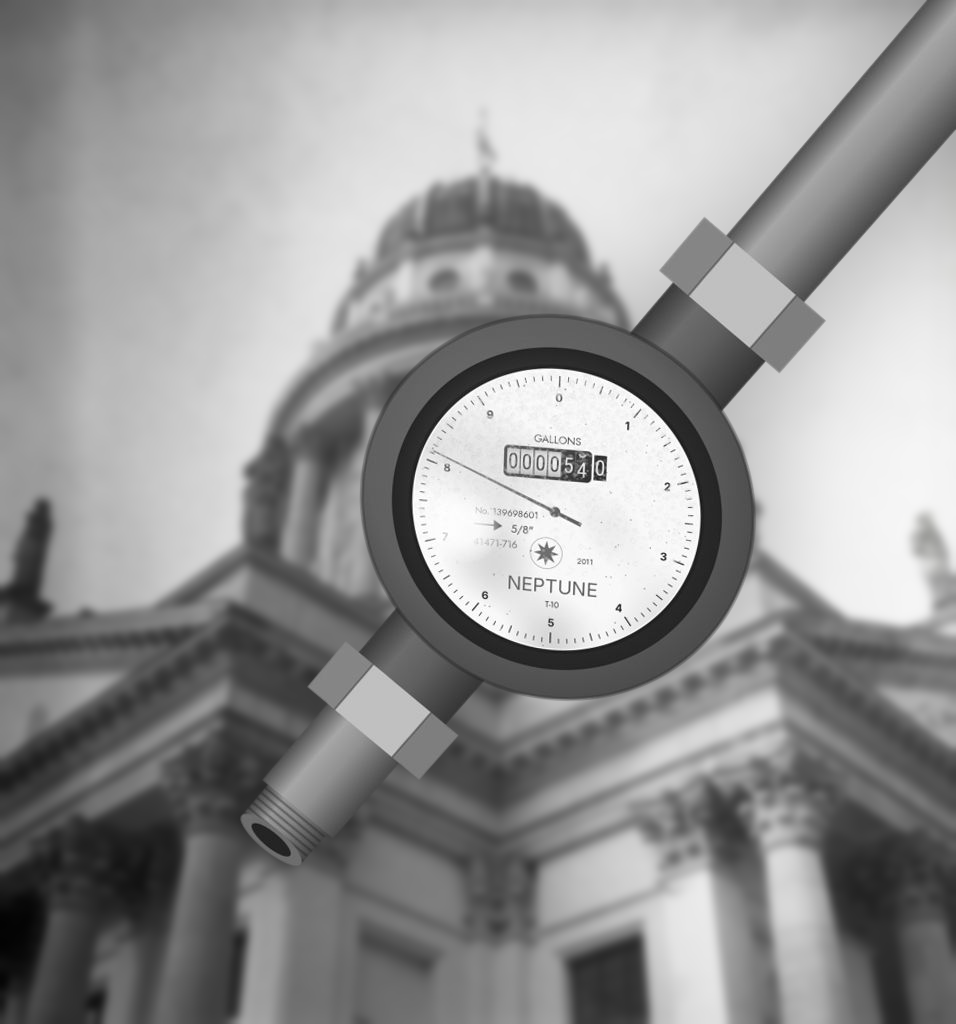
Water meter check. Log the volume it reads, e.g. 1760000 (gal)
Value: 538.1 (gal)
